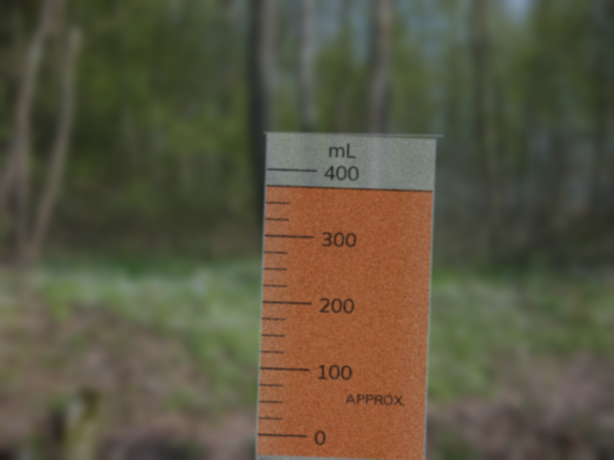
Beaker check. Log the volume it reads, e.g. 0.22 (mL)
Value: 375 (mL)
